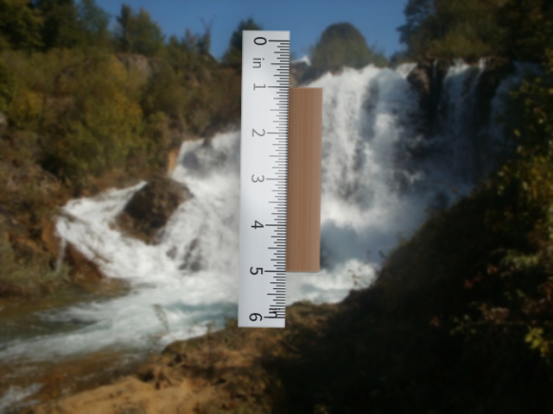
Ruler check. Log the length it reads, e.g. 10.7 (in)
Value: 4 (in)
